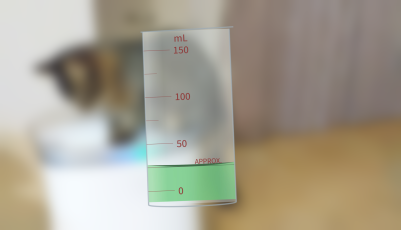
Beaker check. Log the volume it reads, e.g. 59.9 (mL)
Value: 25 (mL)
